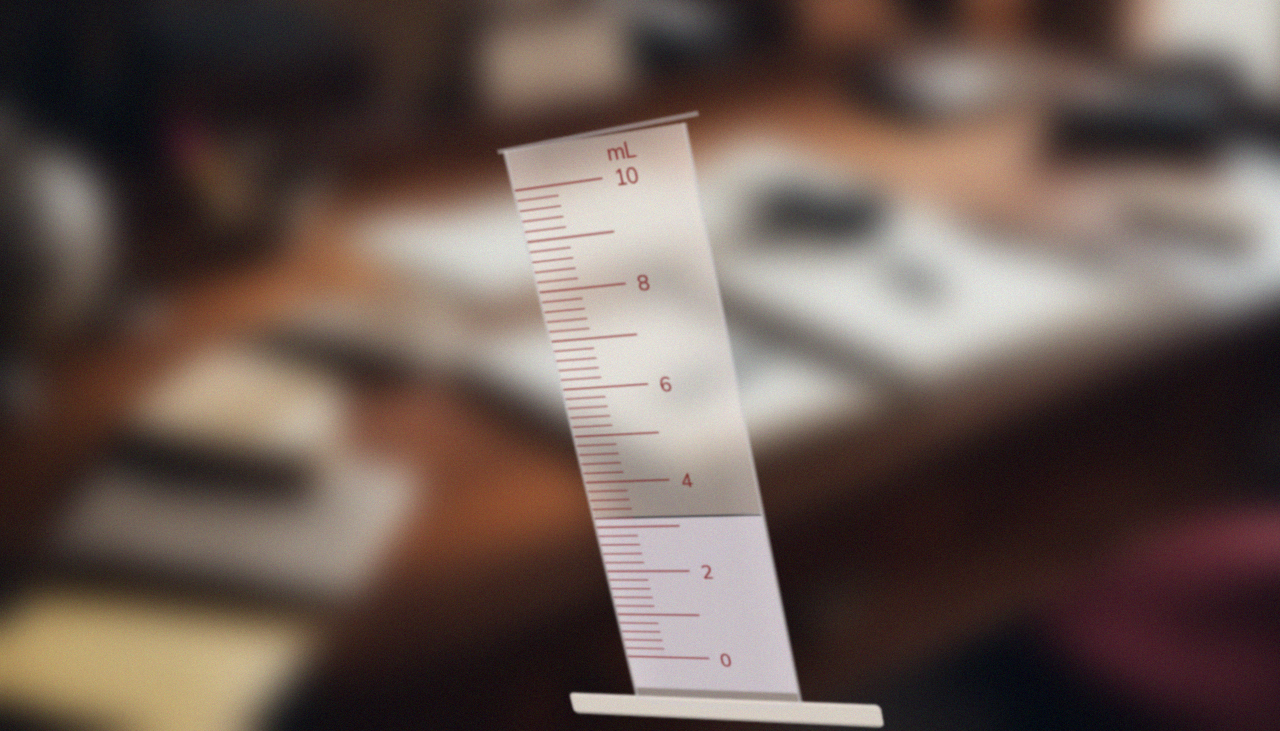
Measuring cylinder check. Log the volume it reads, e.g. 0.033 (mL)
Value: 3.2 (mL)
